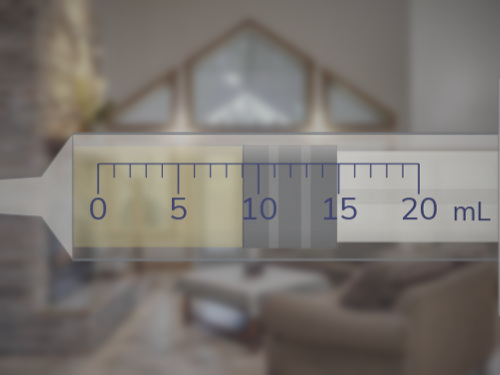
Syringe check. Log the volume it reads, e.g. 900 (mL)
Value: 9 (mL)
